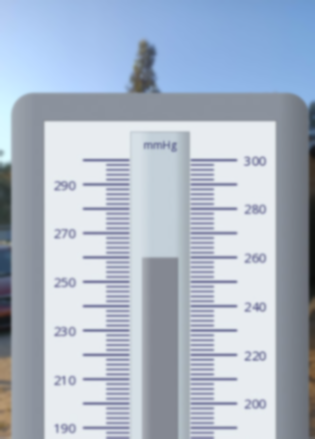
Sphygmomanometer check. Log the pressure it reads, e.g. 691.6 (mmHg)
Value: 260 (mmHg)
